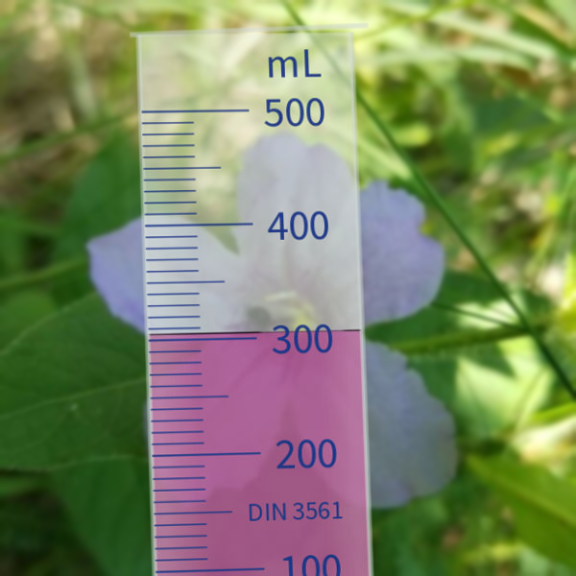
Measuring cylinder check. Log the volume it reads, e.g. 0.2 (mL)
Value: 305 (mL)
